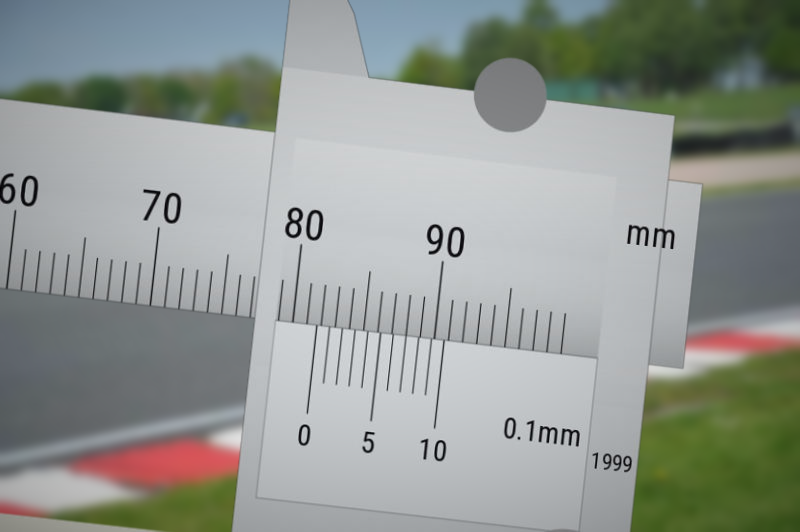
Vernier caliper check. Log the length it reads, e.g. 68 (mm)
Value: 81.7 (mm)
